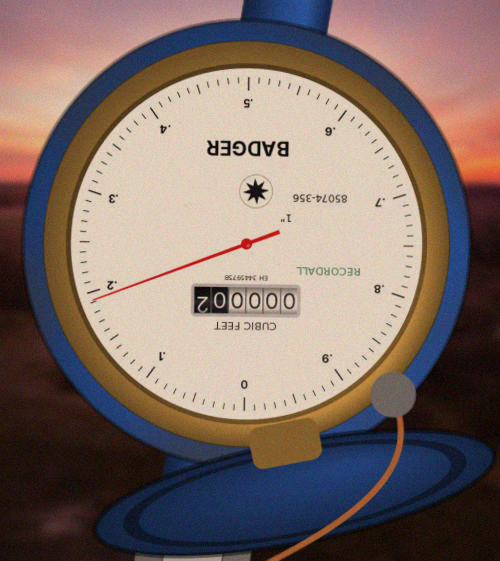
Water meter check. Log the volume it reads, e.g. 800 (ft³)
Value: 2.19 (ft³)
